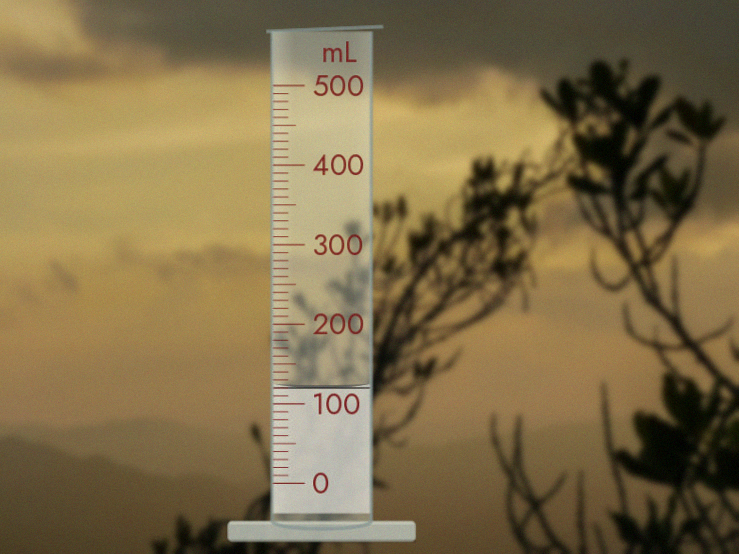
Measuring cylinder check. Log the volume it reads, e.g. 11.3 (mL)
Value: 120 (mL)
